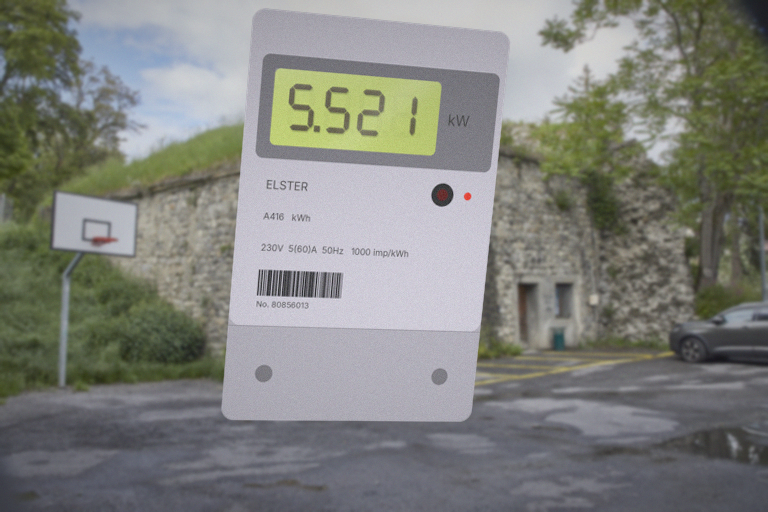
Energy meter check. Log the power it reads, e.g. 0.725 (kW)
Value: 5.521 (kW)
